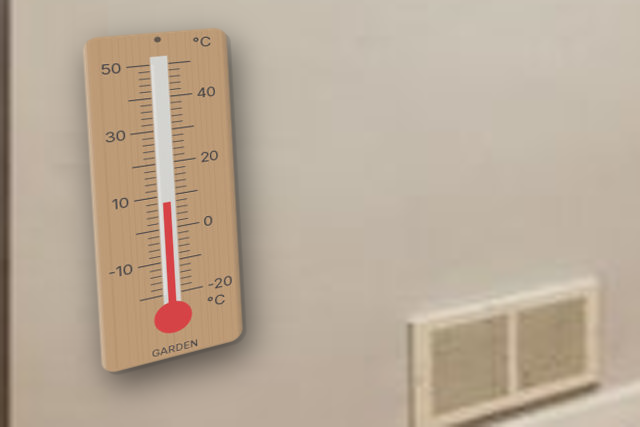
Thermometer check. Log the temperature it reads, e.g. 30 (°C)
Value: 8 (°C)
